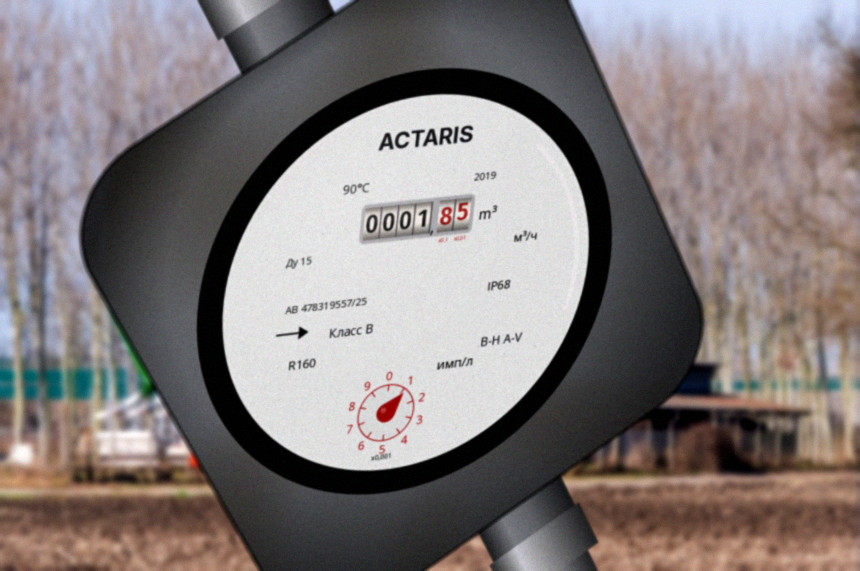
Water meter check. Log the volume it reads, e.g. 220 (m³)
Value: 1.851 (m³)
